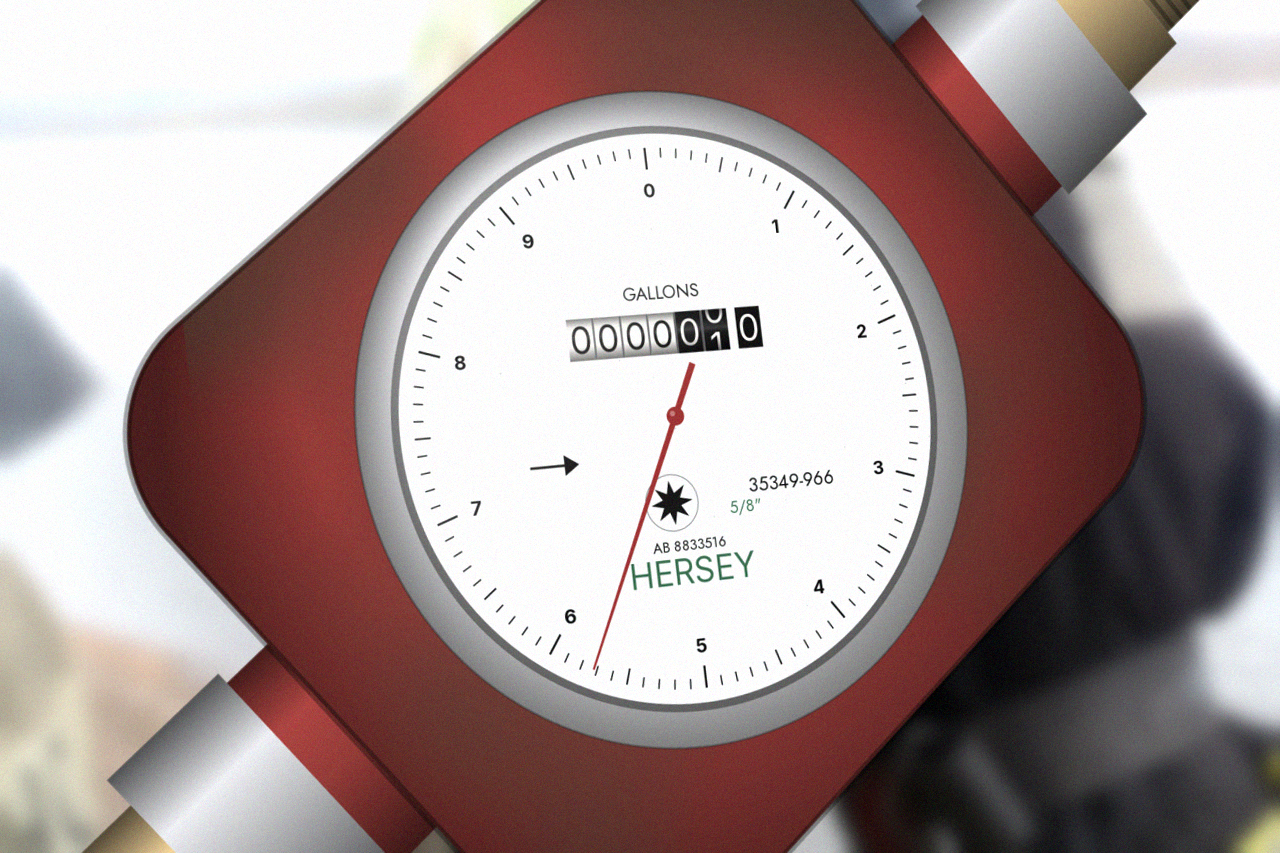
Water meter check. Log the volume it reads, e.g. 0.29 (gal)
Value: 5.7 (gal)
